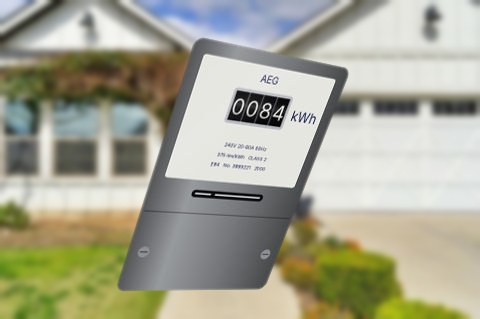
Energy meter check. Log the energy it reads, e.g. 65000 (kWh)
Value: 84 (kWh)
